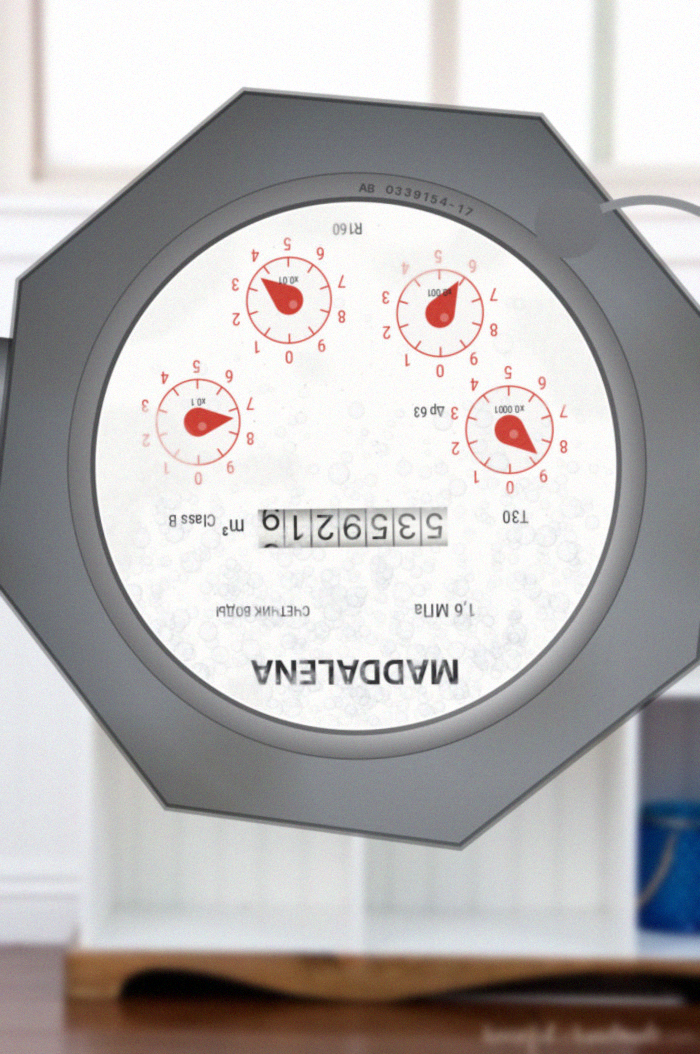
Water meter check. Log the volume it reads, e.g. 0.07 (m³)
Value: 5359218.7358 (m³)
